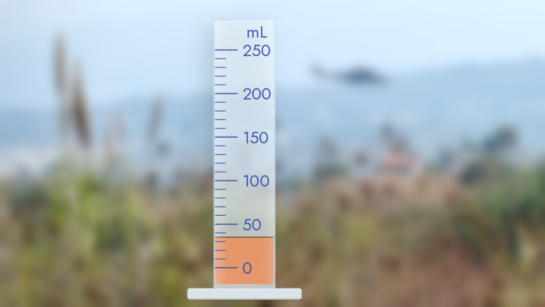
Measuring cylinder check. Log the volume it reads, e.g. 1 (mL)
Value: 35 (mL)
